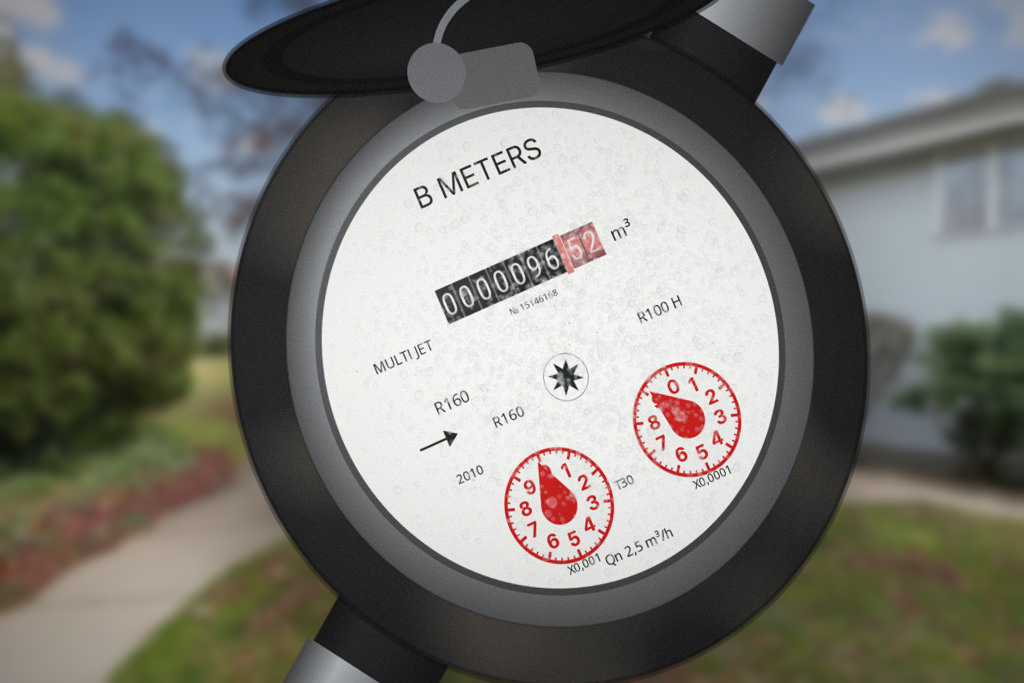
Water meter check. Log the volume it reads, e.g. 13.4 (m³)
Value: 96.5199 (m³)
